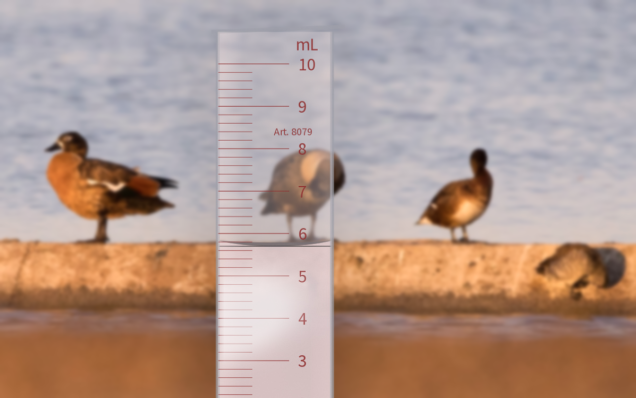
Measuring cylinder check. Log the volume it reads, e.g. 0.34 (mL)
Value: 5.7 (mL)
